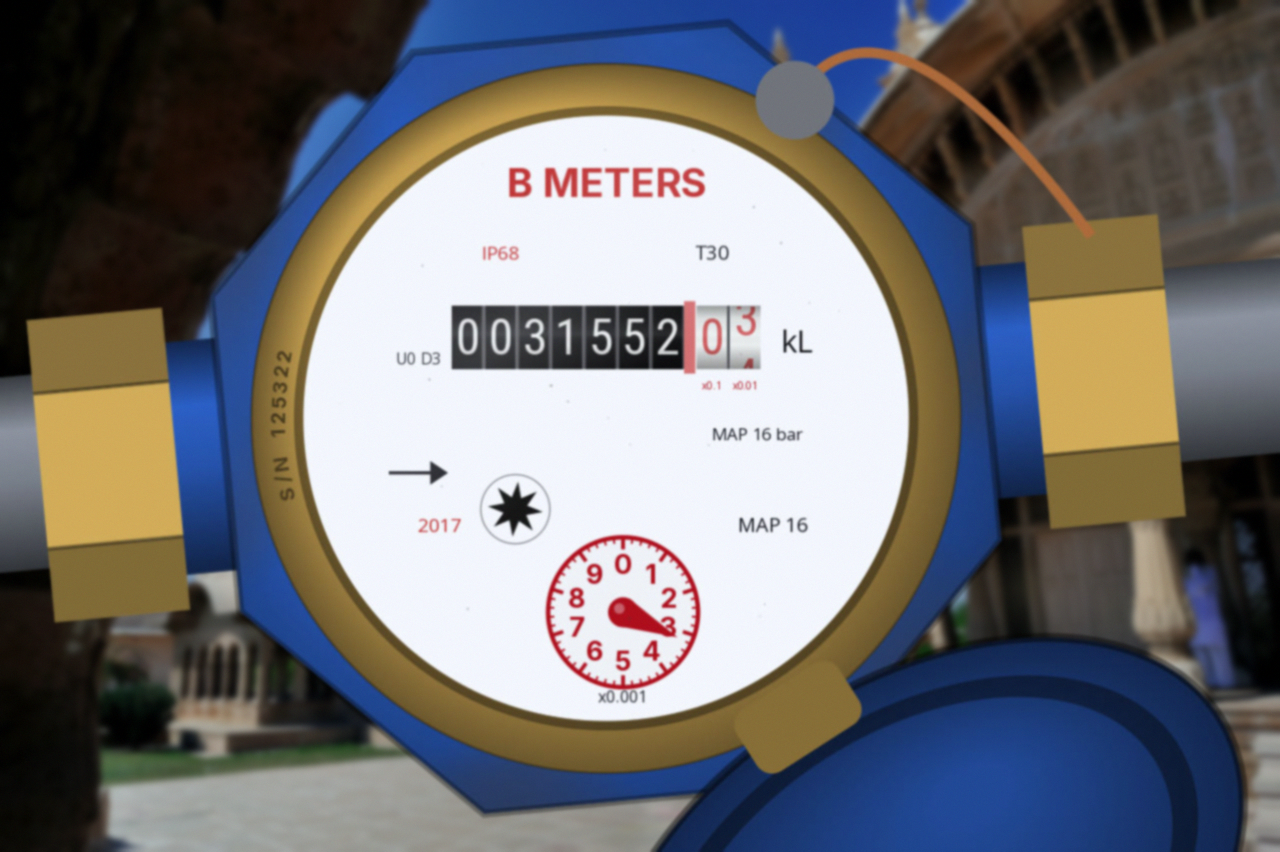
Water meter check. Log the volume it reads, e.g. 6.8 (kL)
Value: 31552.033 (kL)
